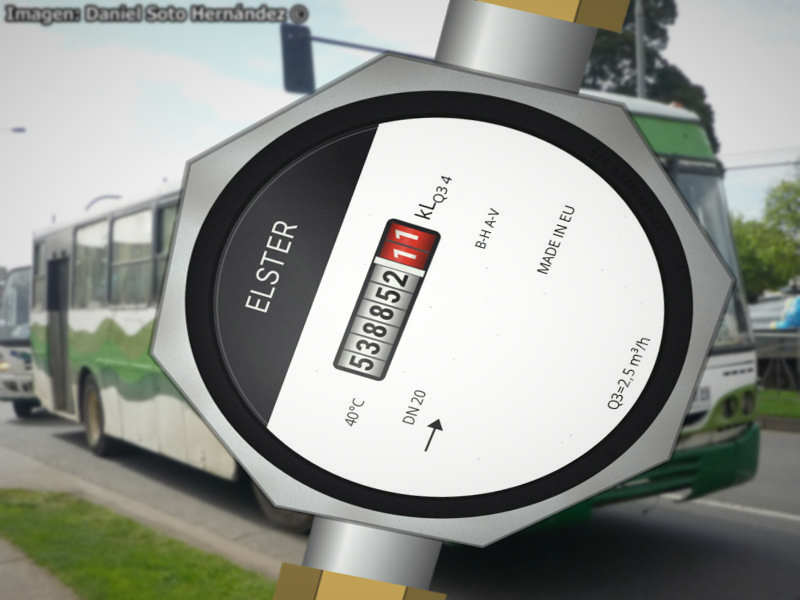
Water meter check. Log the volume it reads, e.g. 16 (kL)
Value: 538852.11 (kL)
